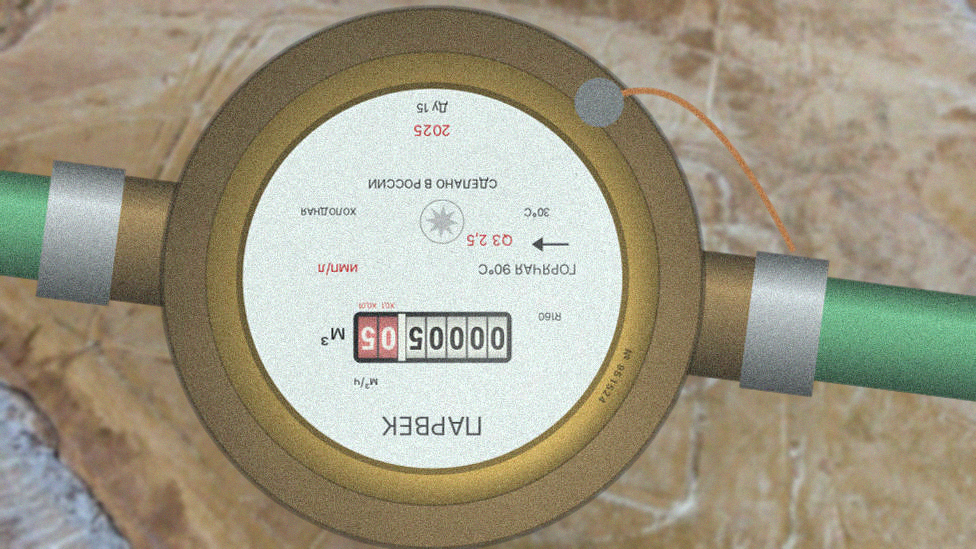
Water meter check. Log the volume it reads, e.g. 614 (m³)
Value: 5.05 (m³)
